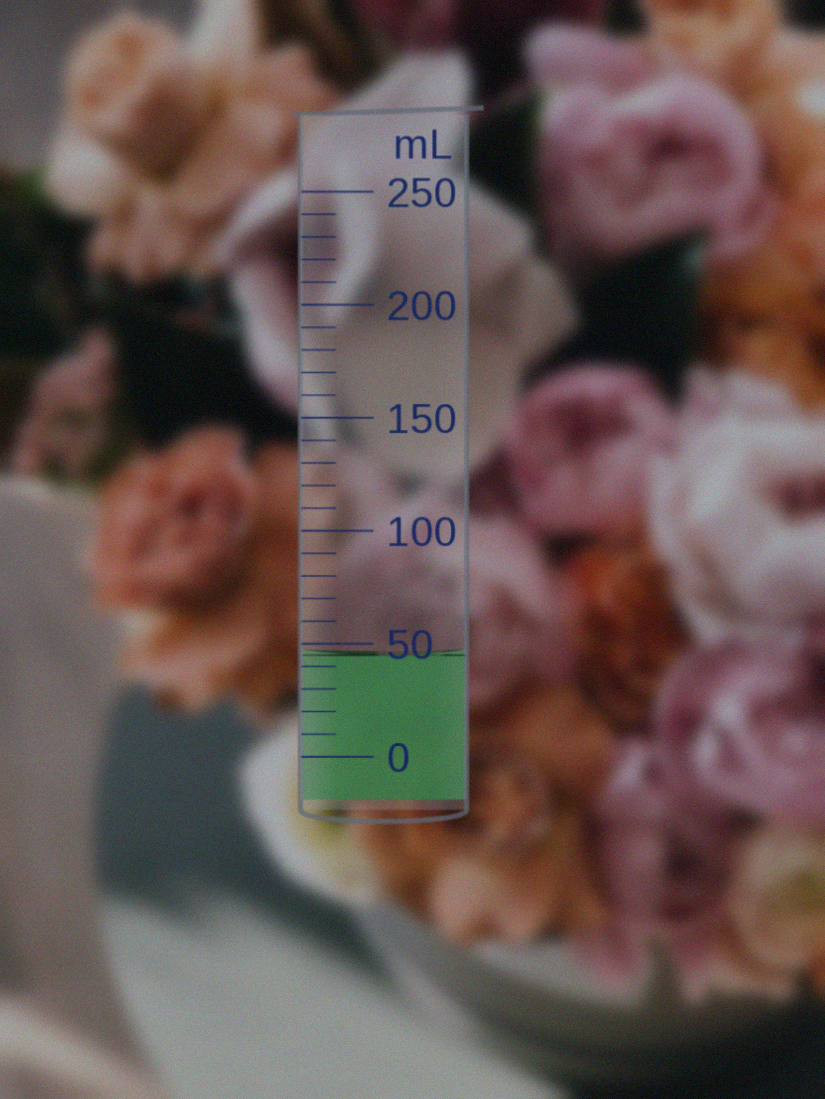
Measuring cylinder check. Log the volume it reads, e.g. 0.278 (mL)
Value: 45 (mL)
